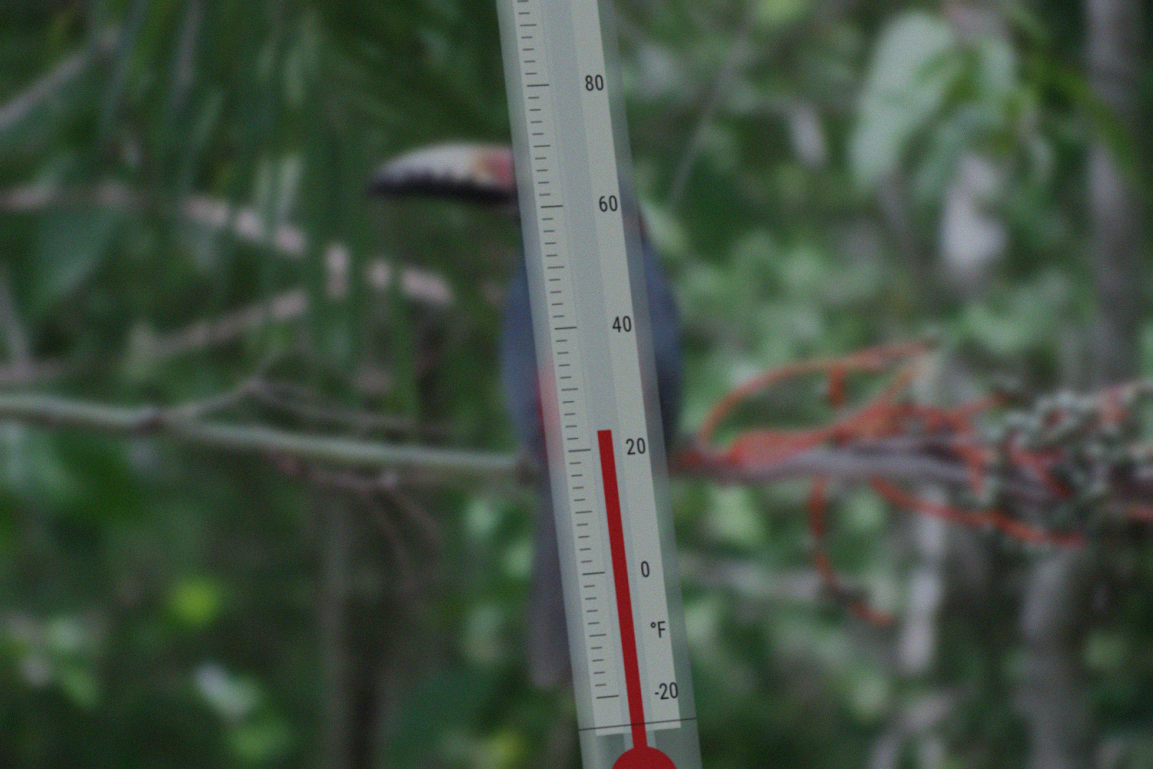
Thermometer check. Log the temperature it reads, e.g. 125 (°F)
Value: 23 (°F)
